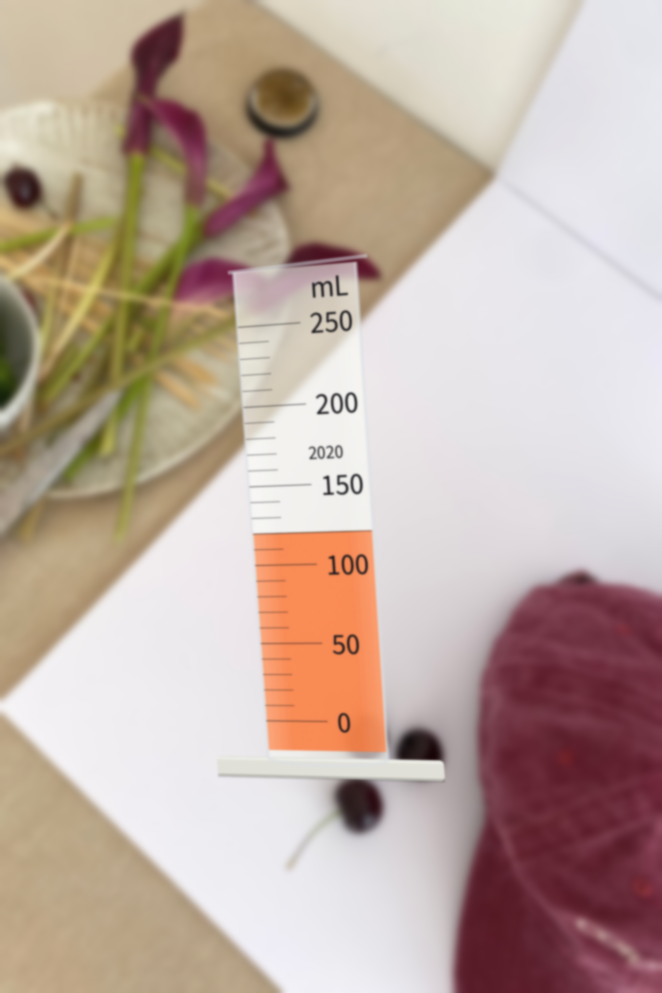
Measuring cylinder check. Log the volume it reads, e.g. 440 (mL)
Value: 120 (mL)
